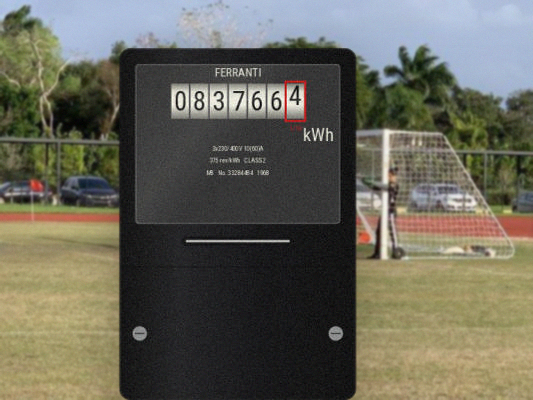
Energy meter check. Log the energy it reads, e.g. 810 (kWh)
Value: 83766.4 (kWh)
